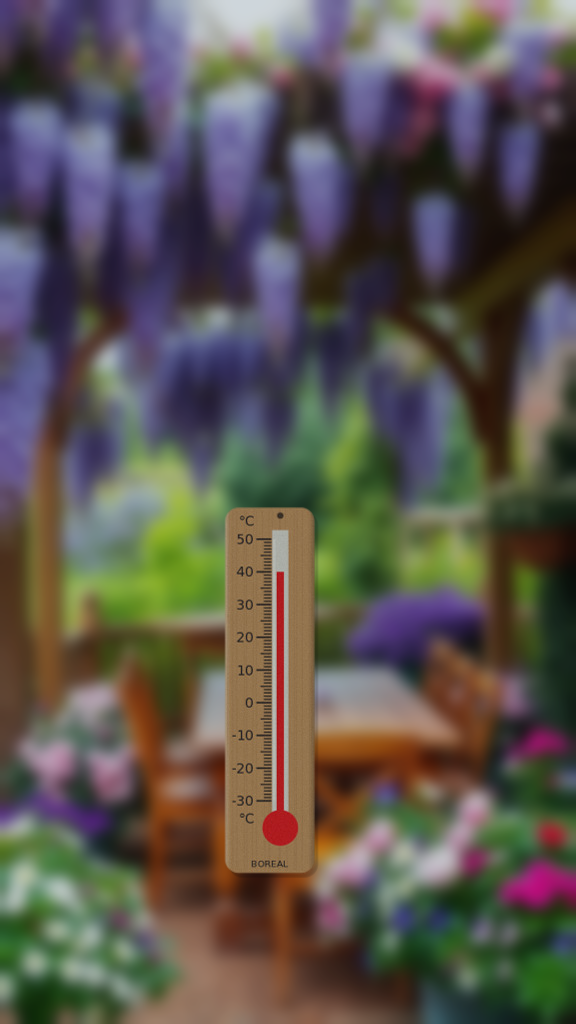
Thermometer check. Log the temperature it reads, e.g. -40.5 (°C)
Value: 40 (°C)
